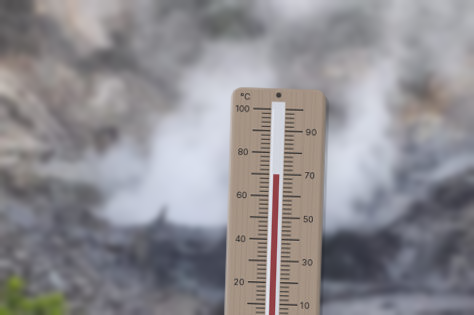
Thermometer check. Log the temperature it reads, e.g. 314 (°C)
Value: 70 (°C)
